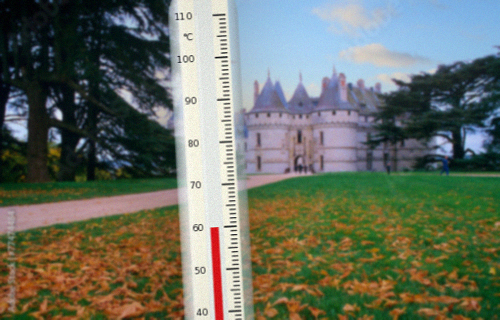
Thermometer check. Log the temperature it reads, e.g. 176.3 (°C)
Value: 60 (°C)
